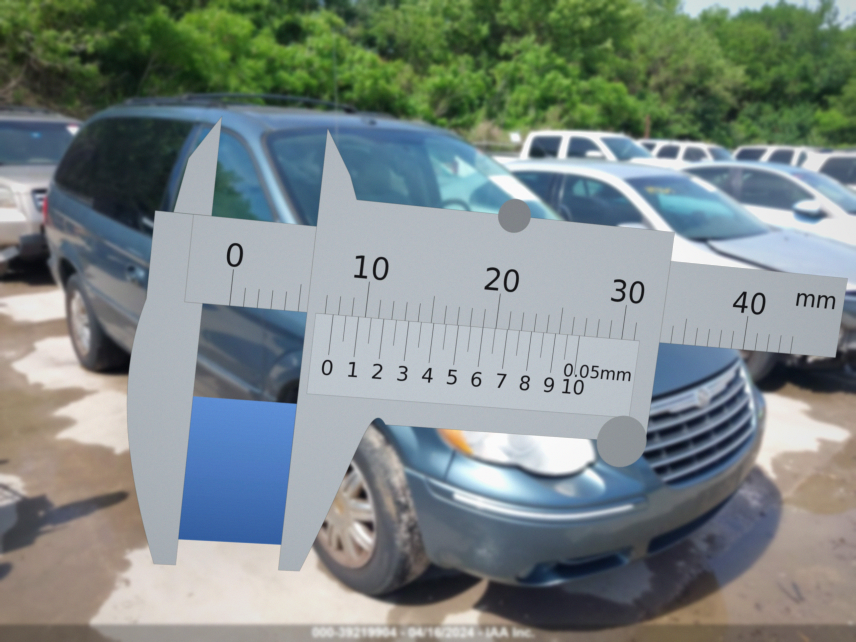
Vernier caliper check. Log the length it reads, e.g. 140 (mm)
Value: 7.6 (mm)
